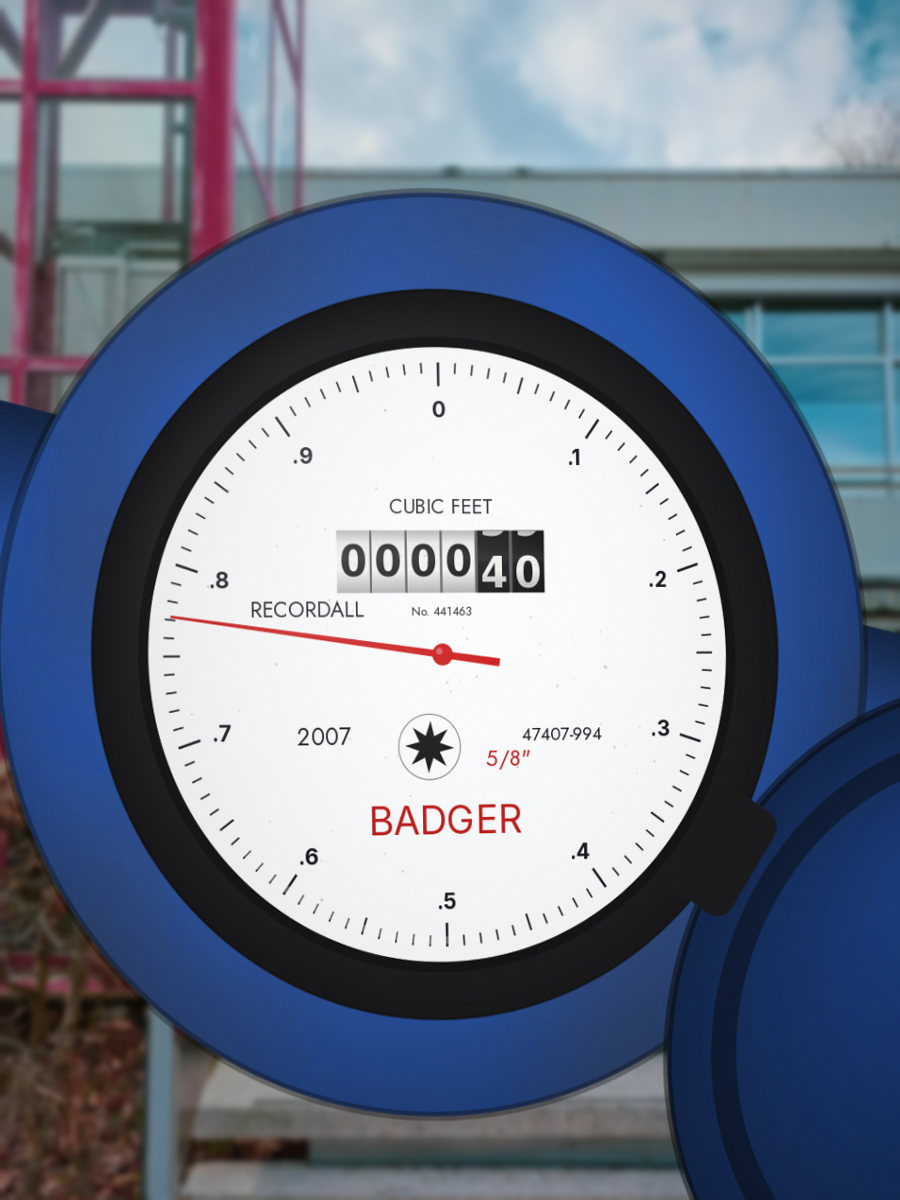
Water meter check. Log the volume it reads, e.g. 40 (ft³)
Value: 39.77 (ft³)
